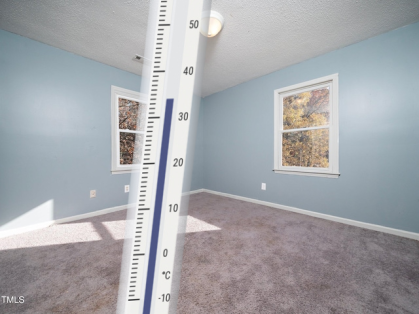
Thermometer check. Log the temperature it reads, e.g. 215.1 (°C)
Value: 34 (°C)
